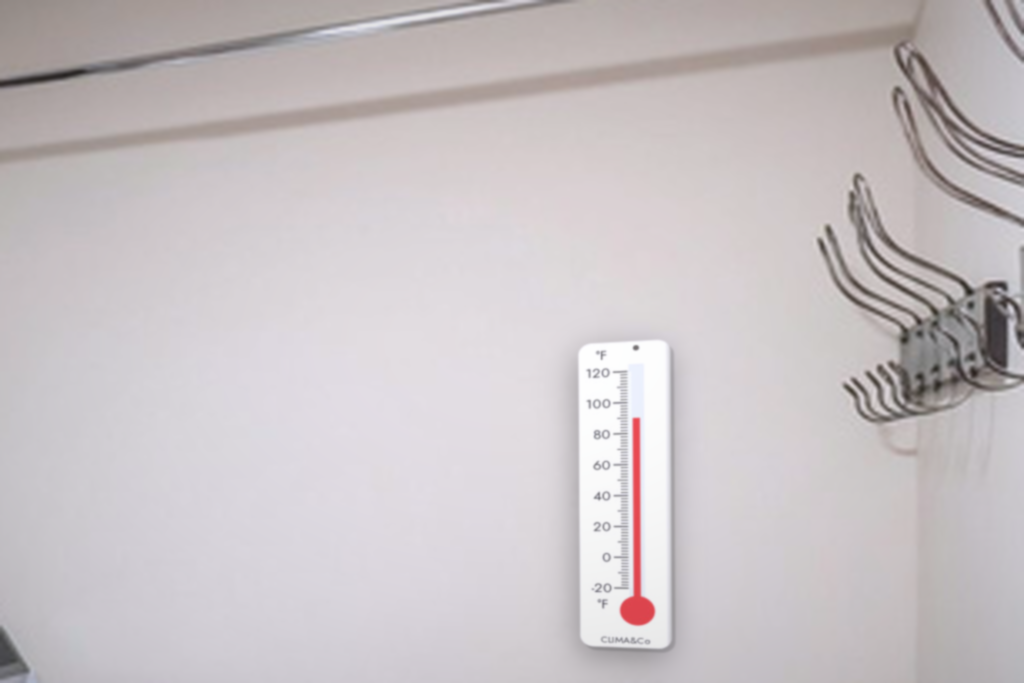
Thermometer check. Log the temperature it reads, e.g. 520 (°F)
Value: 90 (°F)
